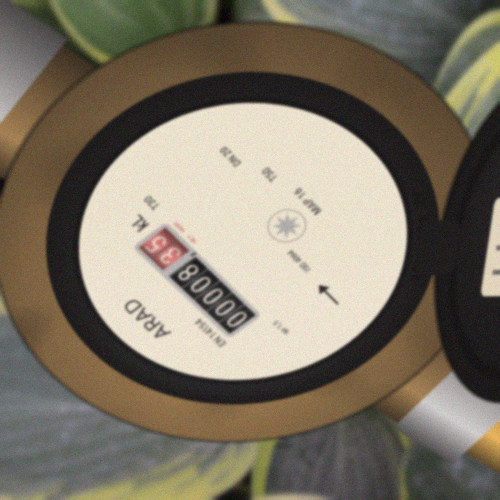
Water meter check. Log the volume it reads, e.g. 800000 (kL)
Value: 8.35 (kL)
